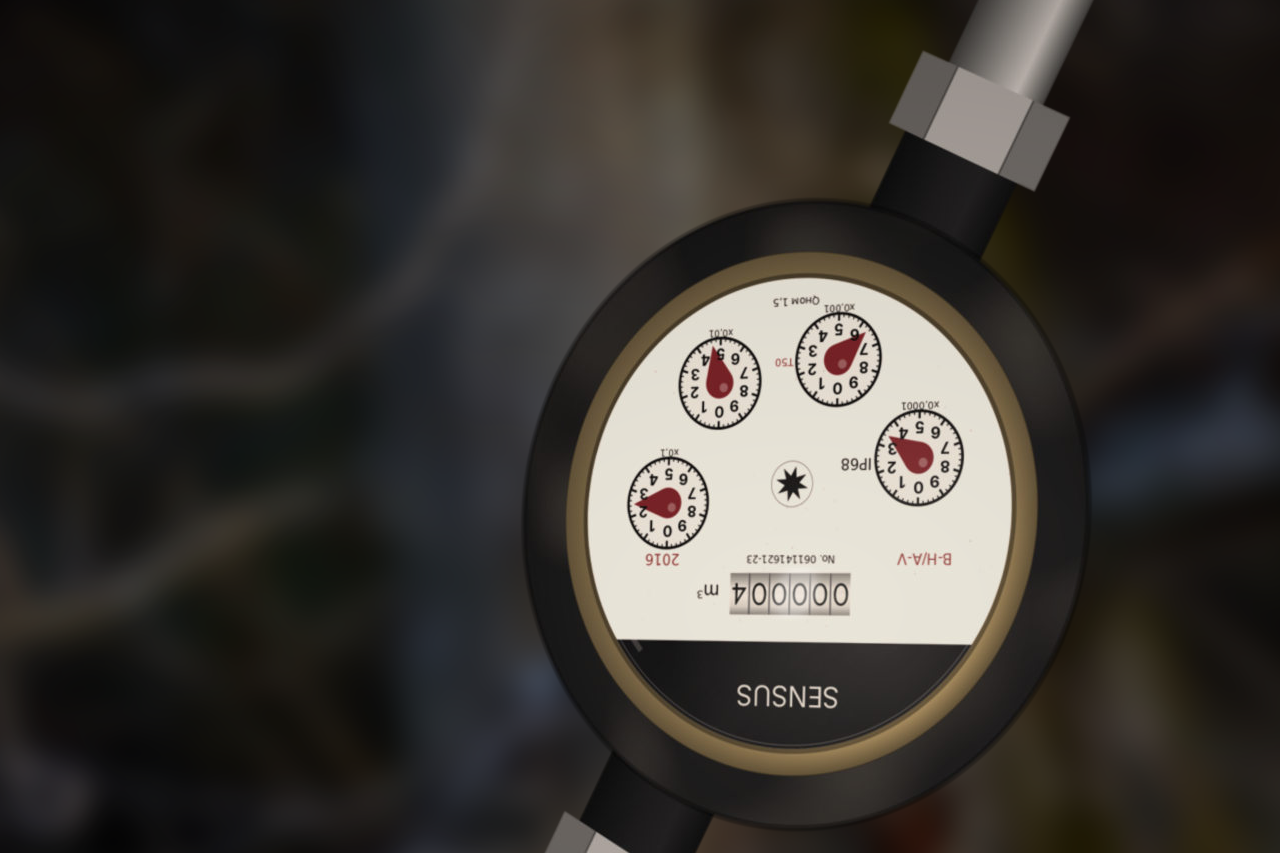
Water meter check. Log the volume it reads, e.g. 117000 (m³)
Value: 4.2463 (m³)
